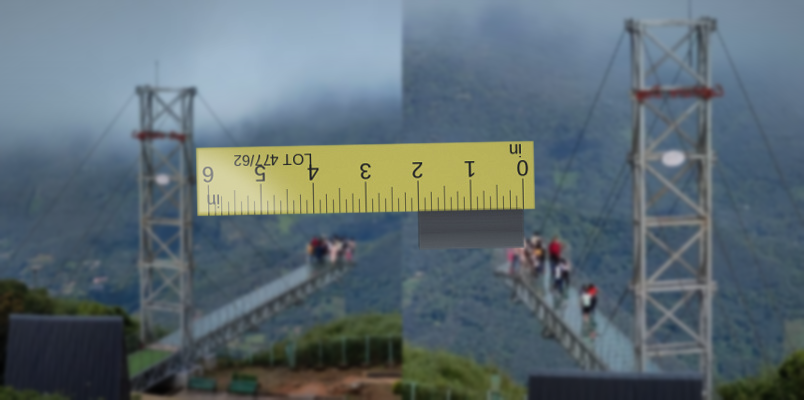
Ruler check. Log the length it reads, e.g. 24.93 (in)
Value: 2 (in)
